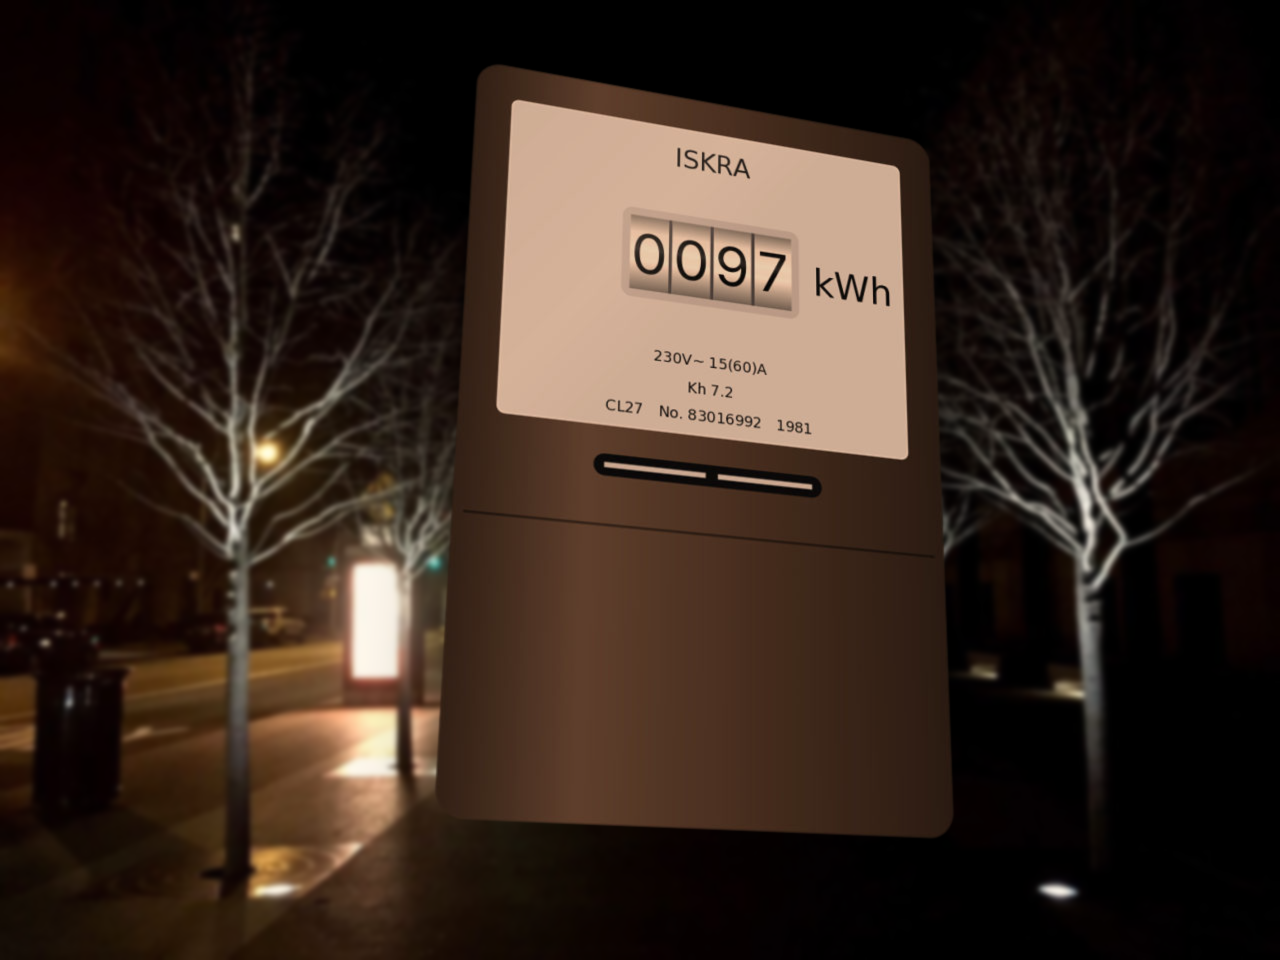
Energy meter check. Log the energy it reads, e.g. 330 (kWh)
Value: 97 (kWh)
